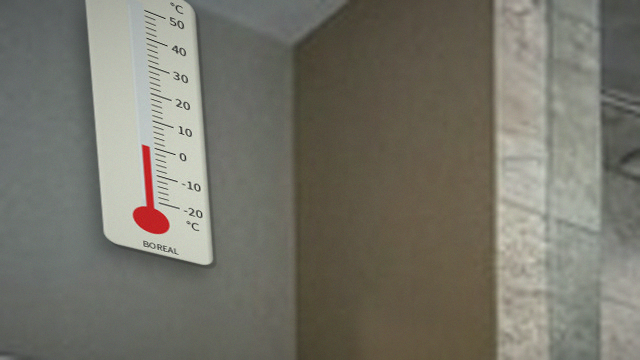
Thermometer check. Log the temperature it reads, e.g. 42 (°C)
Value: 0 (°C)
